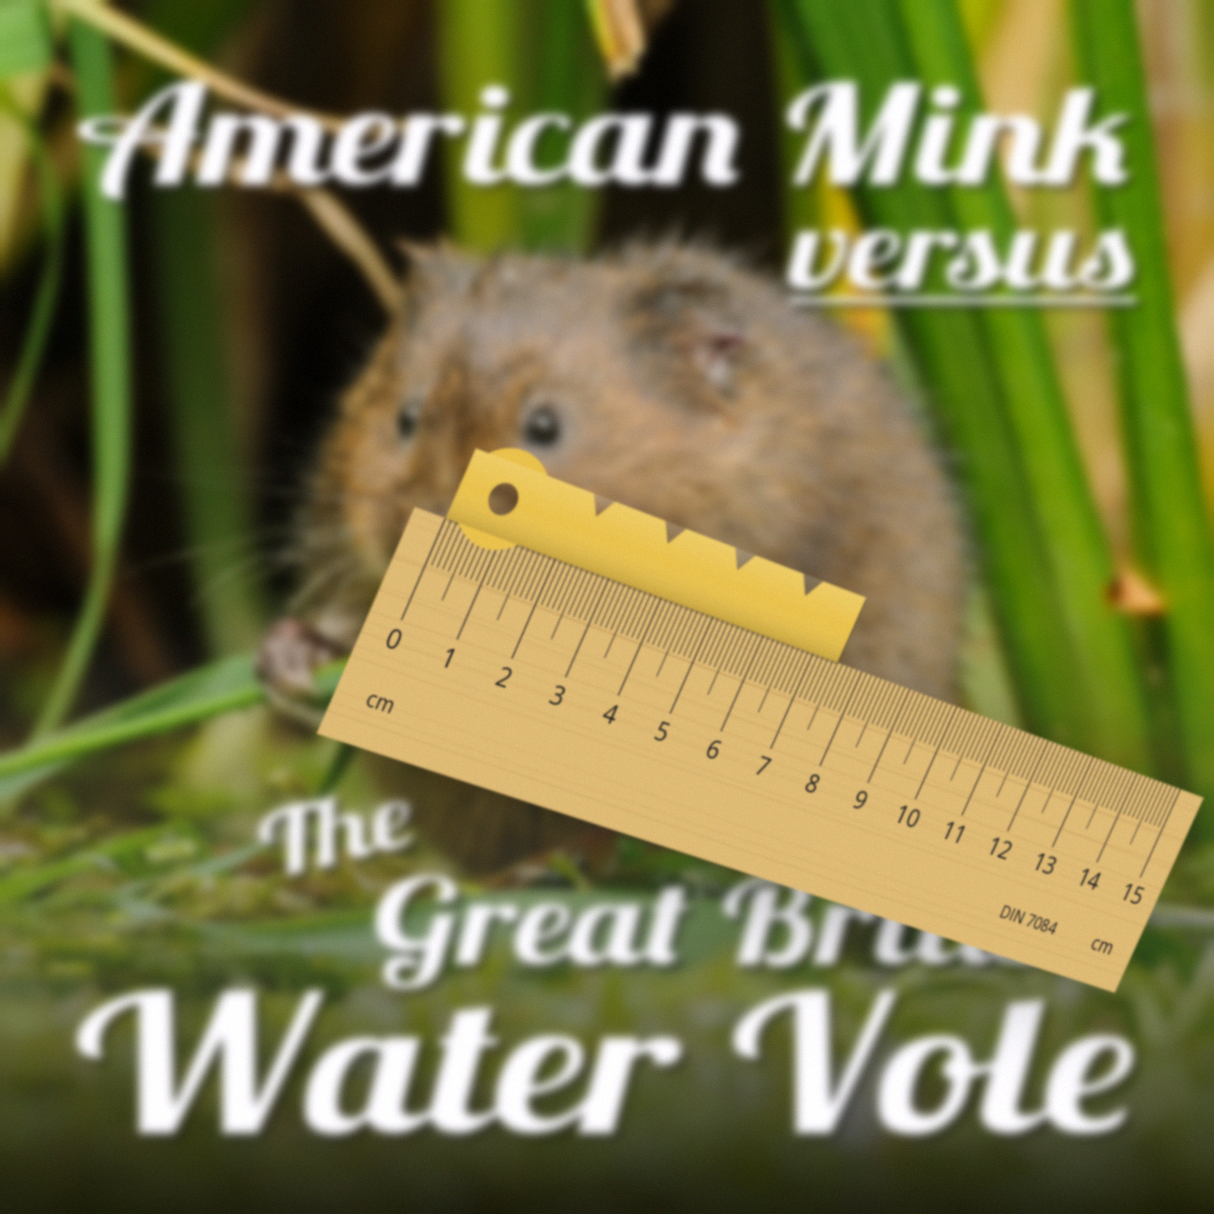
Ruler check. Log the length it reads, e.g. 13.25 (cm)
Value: 7.5 (cm)
